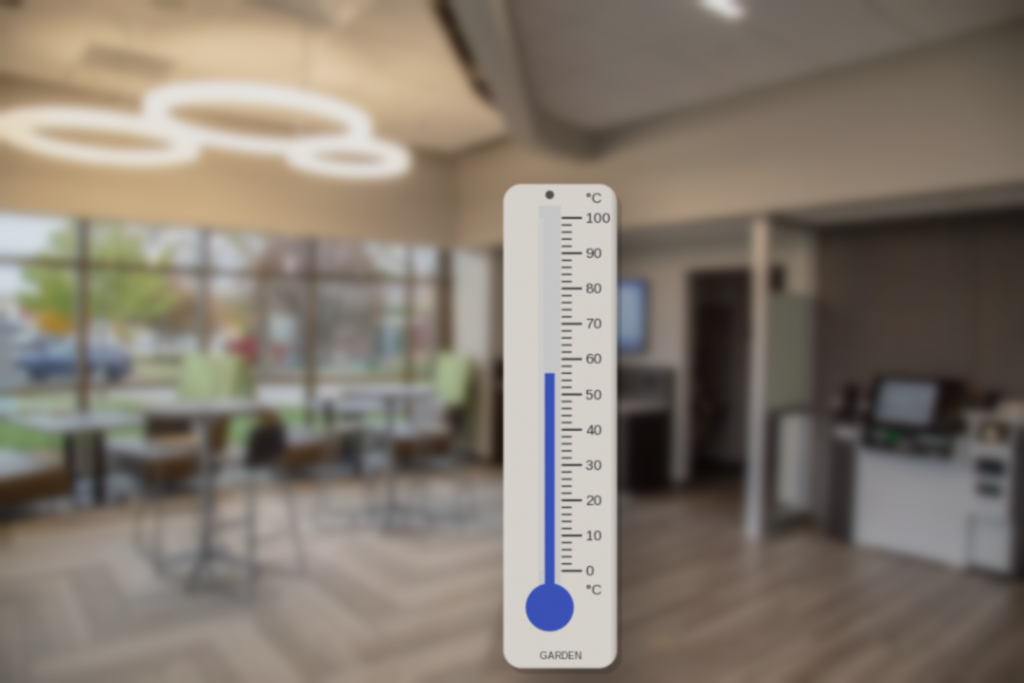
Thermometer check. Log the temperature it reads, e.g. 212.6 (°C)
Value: 56 (°C)
